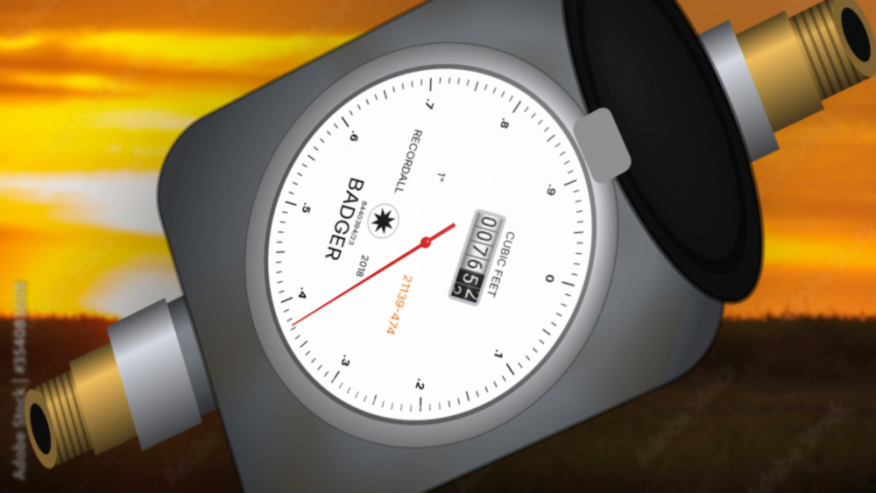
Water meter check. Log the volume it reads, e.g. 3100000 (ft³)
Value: 7652.37 (ft³)
